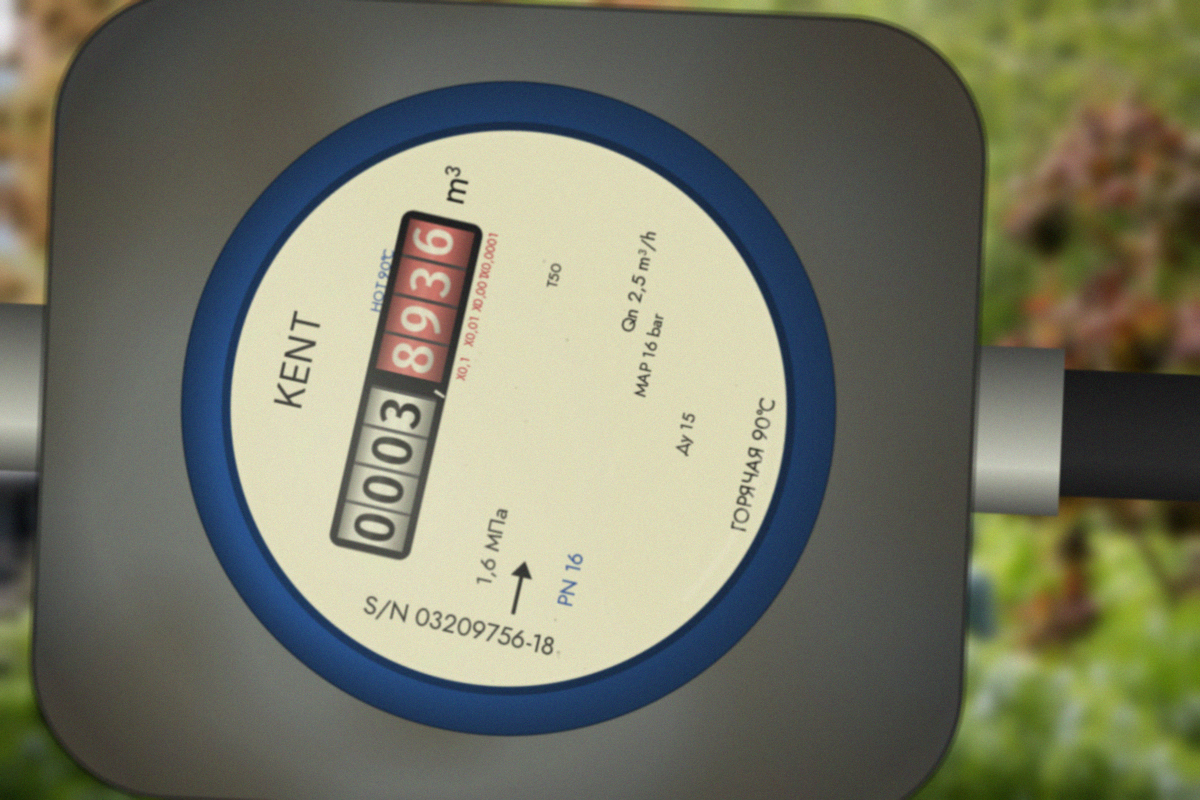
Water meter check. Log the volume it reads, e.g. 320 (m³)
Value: 3.8936 (m³)
